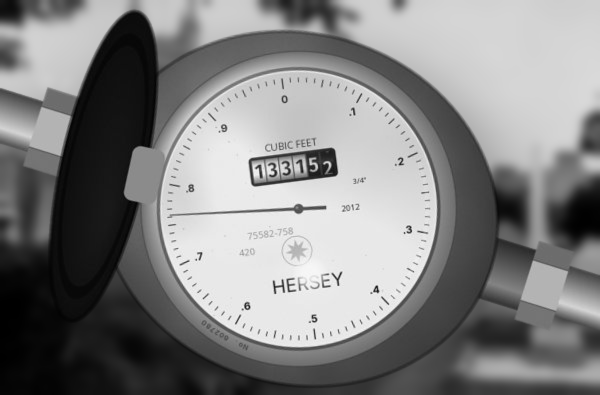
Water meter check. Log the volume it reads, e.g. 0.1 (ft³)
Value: 133151.76 (ft³)
